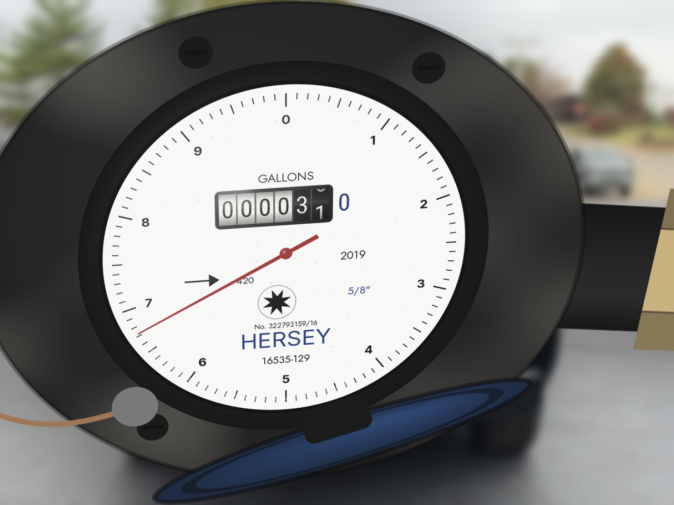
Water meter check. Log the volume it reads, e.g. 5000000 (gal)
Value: 306.7 (gal)
